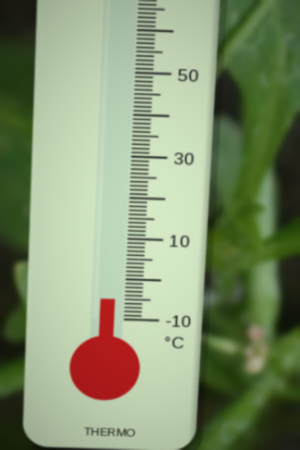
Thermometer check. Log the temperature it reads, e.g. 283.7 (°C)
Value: -5 (°C)
